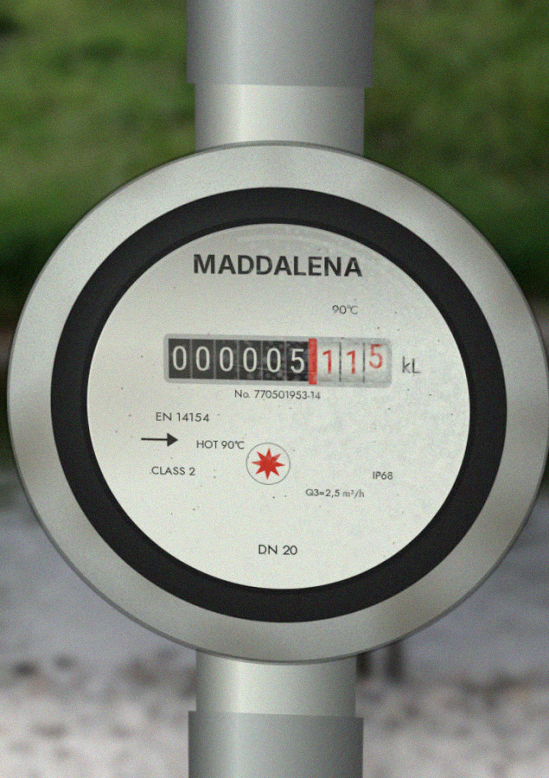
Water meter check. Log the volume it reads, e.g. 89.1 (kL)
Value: 5.115 (kL)
